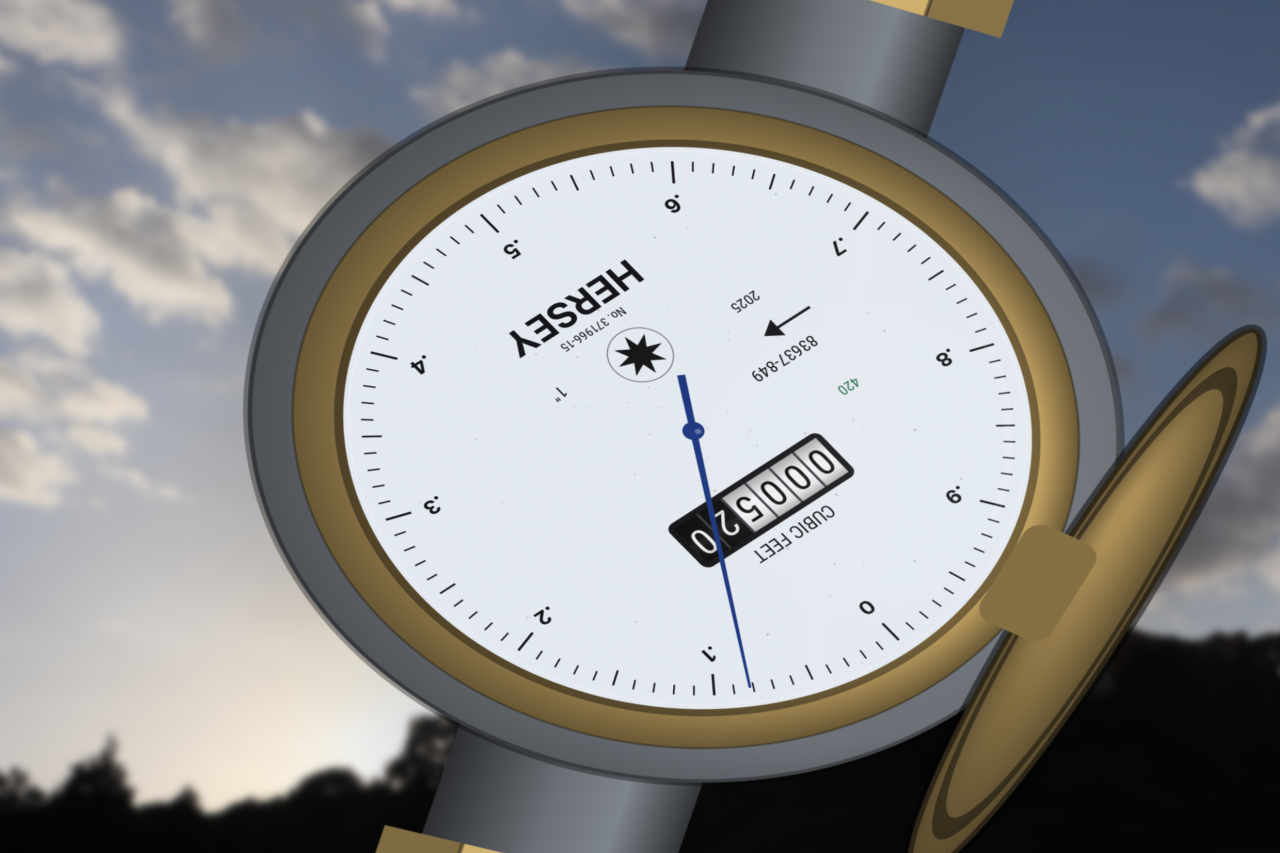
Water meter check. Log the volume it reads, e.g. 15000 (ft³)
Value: 520.08 (ft³)
